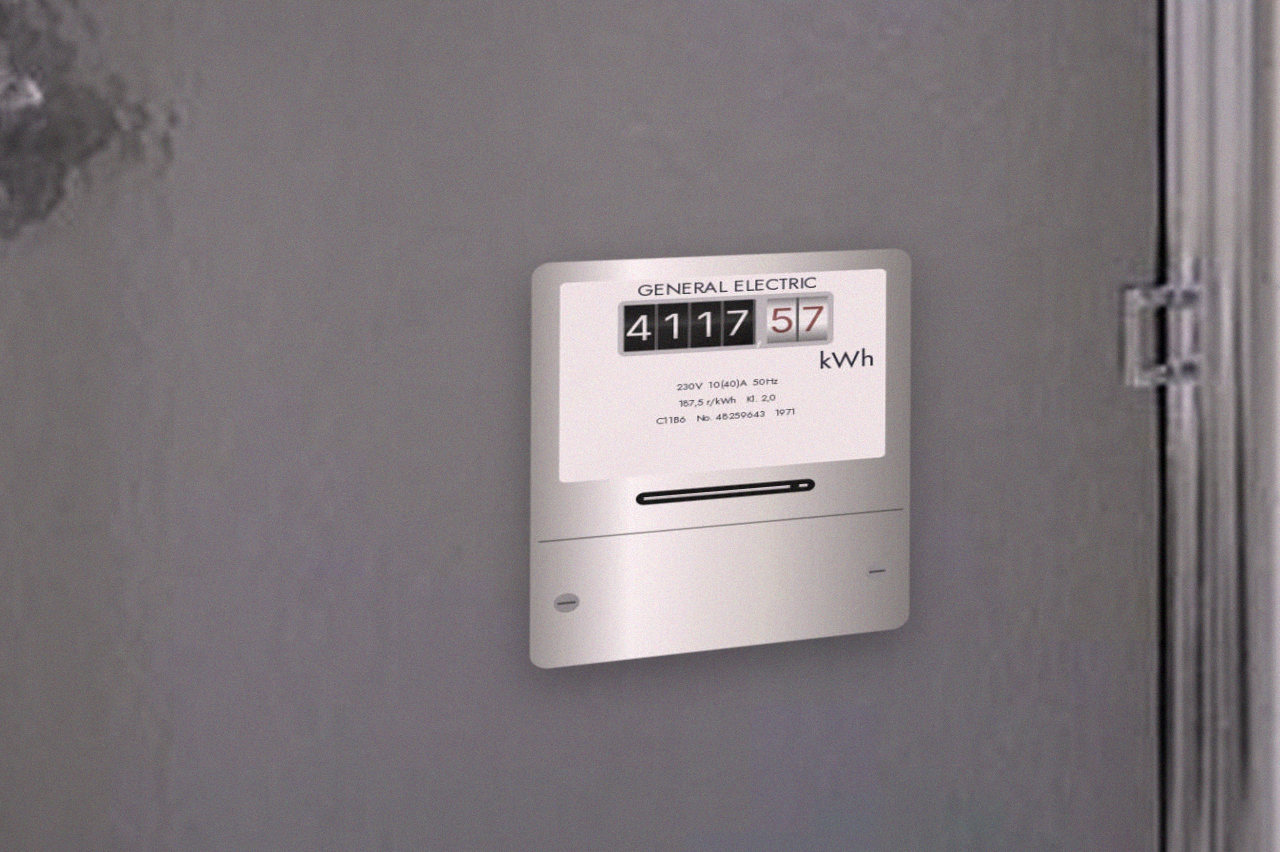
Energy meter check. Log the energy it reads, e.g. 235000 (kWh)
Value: 4117.57 (kWh)
